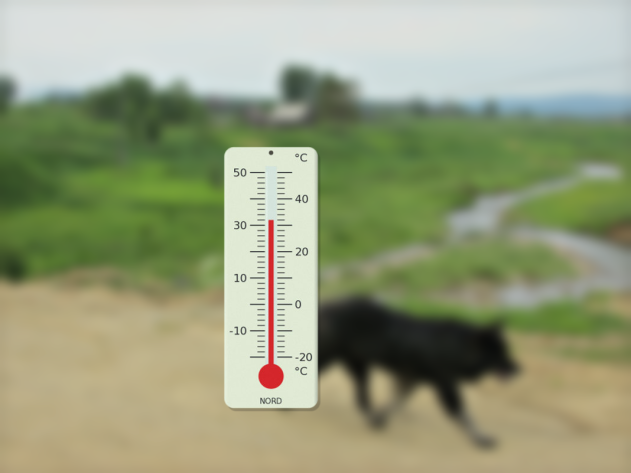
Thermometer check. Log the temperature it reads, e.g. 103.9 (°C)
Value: 32 (°C)
